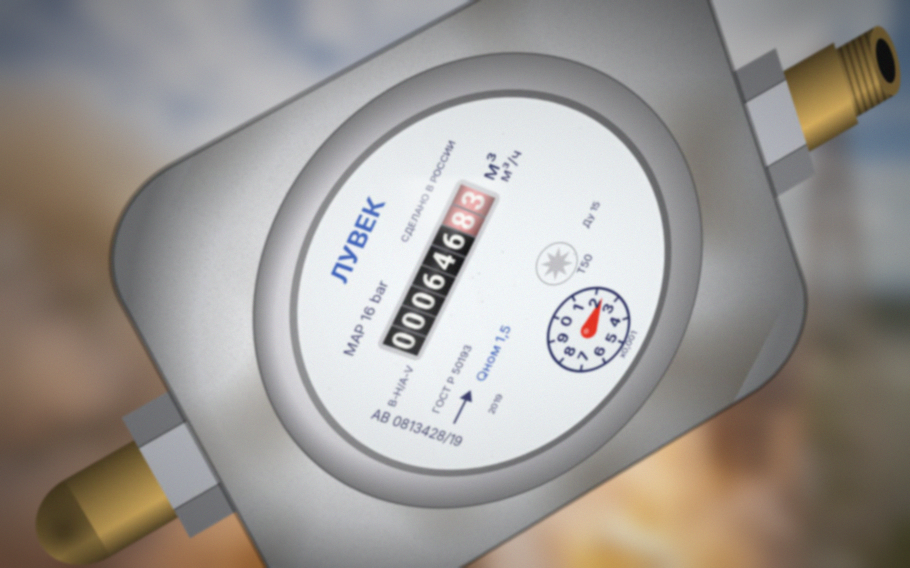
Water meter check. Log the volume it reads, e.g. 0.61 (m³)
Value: 646.832 (m³)
